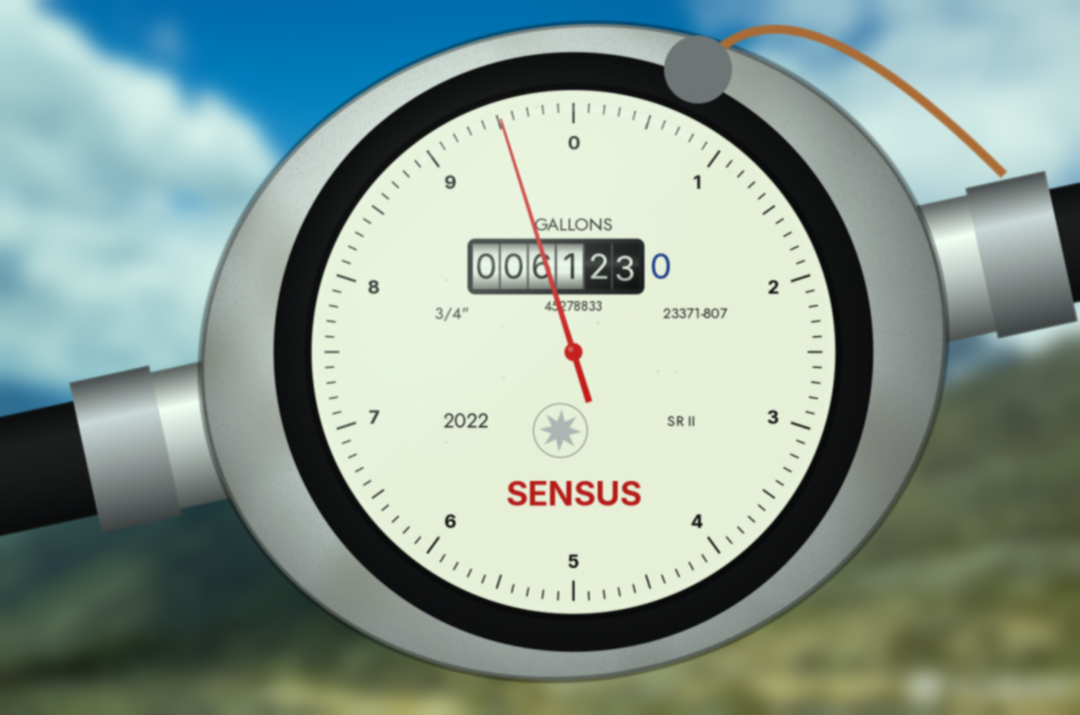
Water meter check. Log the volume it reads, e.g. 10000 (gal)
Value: 61229.5 (gal)
